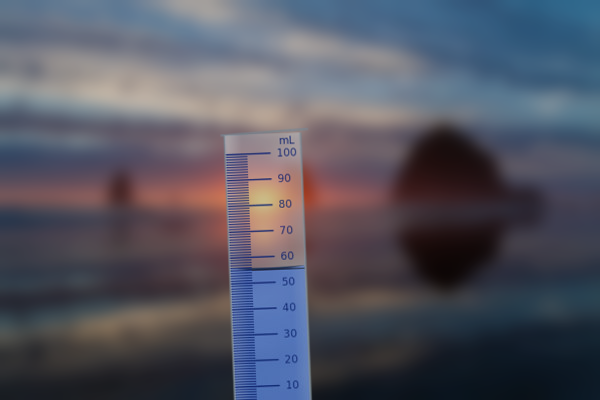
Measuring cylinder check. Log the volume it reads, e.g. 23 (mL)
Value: 55 (mL)
